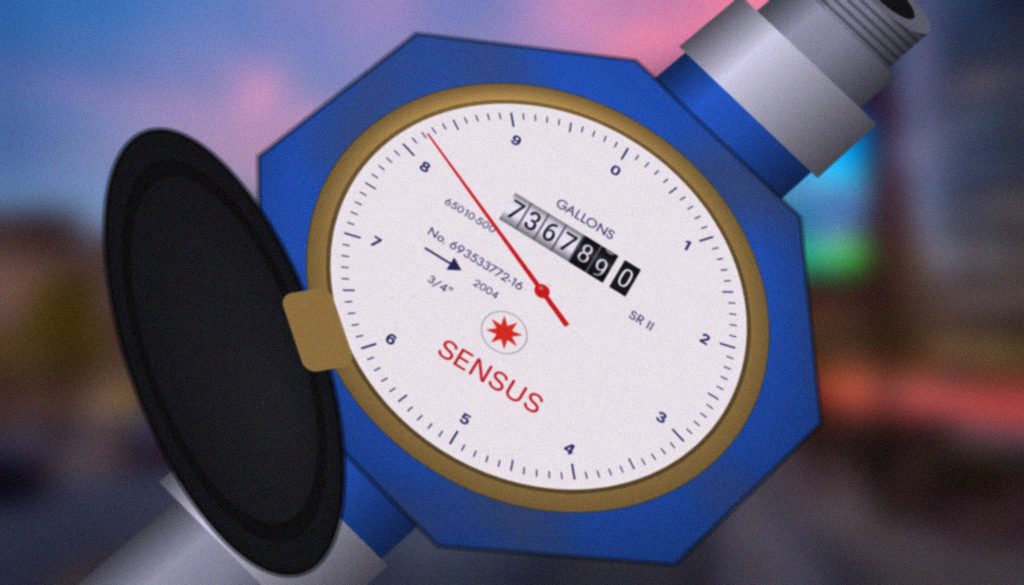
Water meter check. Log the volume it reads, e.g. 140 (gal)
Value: 7367888.2 (gal)
